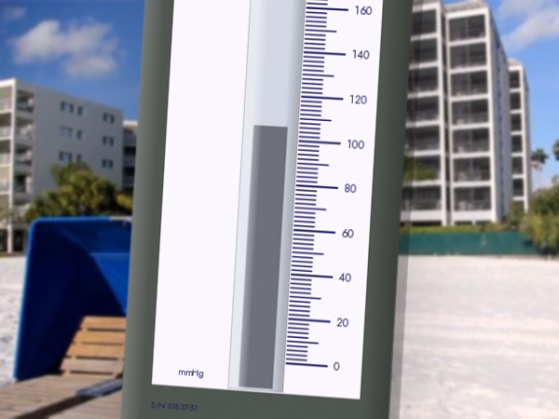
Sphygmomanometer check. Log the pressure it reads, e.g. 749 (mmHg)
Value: 106 (mmHg)
